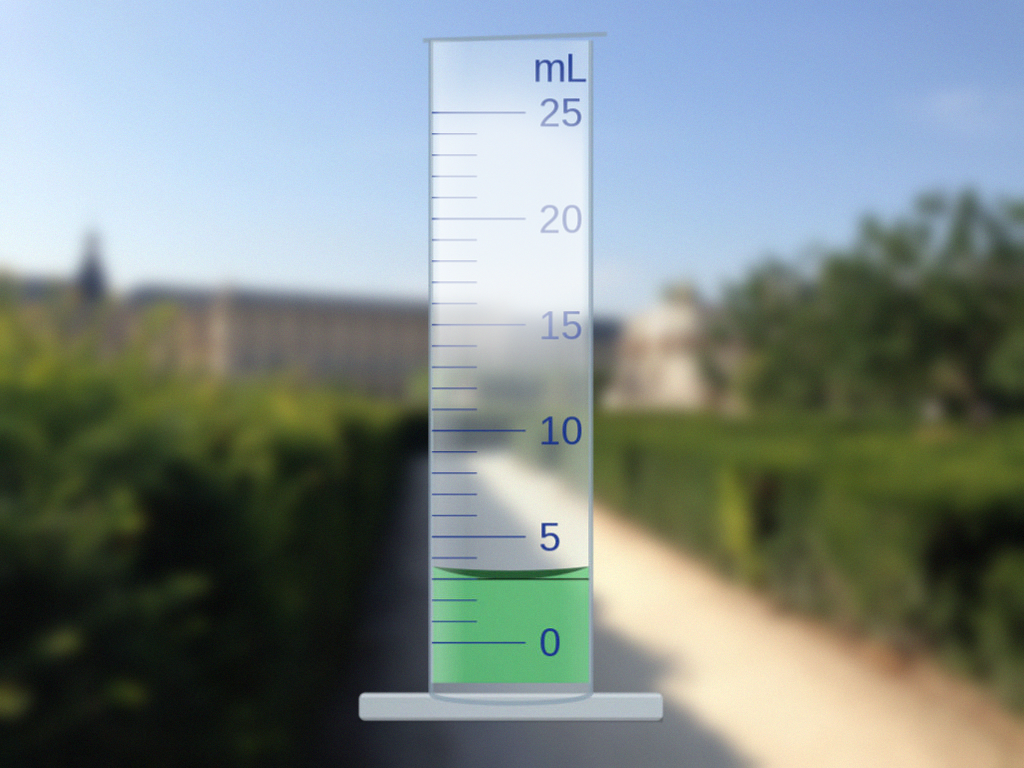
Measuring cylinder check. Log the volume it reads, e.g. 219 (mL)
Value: 3 (mL)
